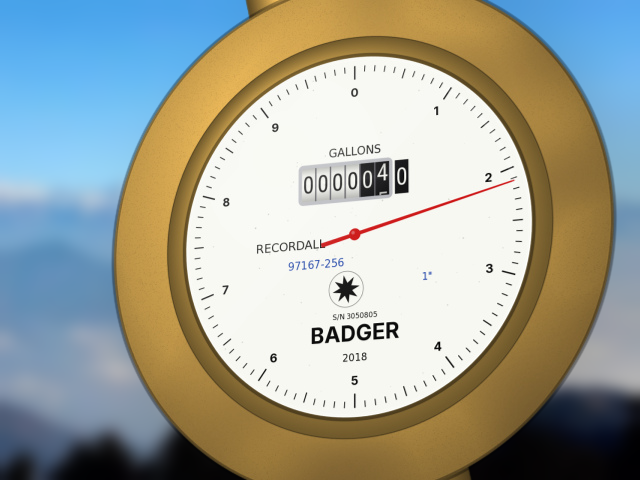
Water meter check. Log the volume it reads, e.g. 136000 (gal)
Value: 42.1 (gal)
